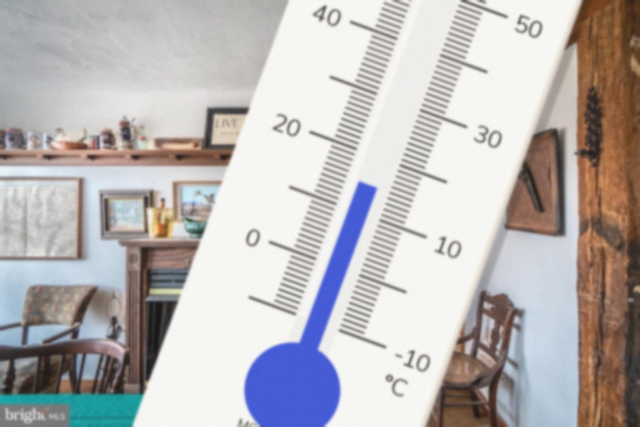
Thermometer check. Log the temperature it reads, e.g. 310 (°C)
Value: 15 (°C)
